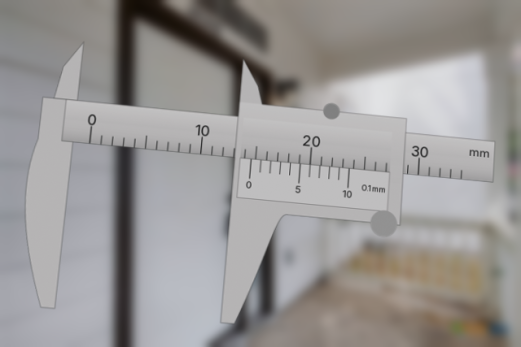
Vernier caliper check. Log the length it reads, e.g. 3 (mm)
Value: 14.6 (mm)
